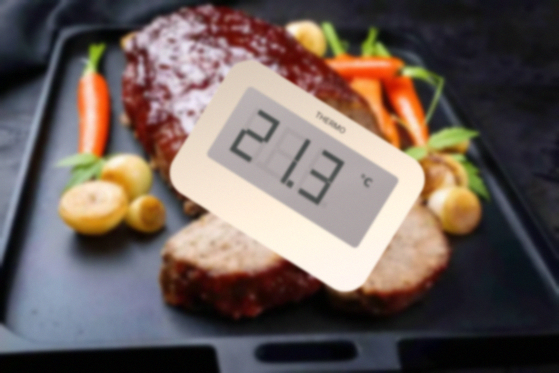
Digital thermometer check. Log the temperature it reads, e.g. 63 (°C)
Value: 21.3 (°C)
